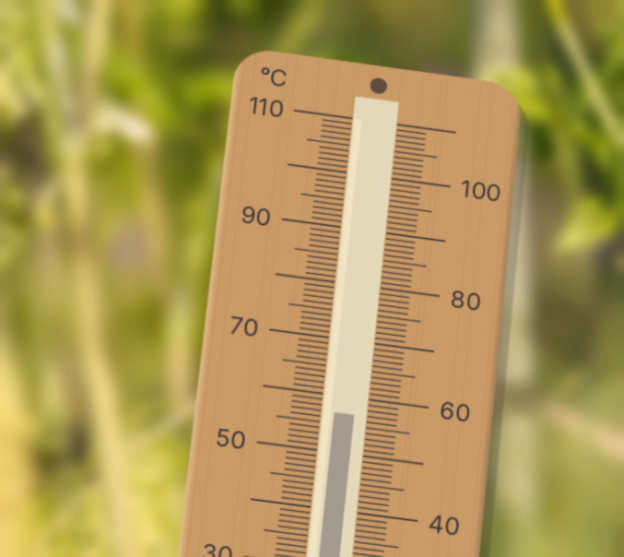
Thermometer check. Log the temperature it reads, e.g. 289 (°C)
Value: 57 (°C)
